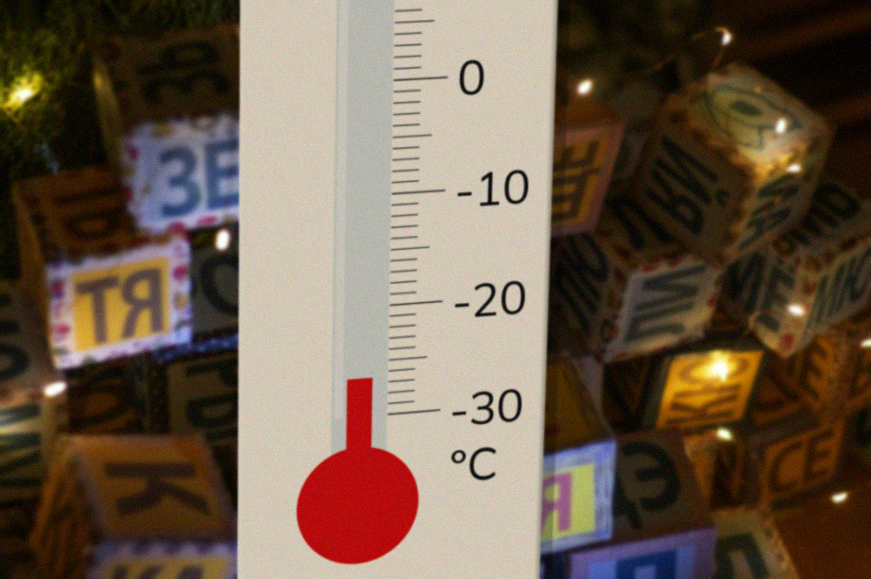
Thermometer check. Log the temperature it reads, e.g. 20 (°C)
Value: -26.5 (°C)
